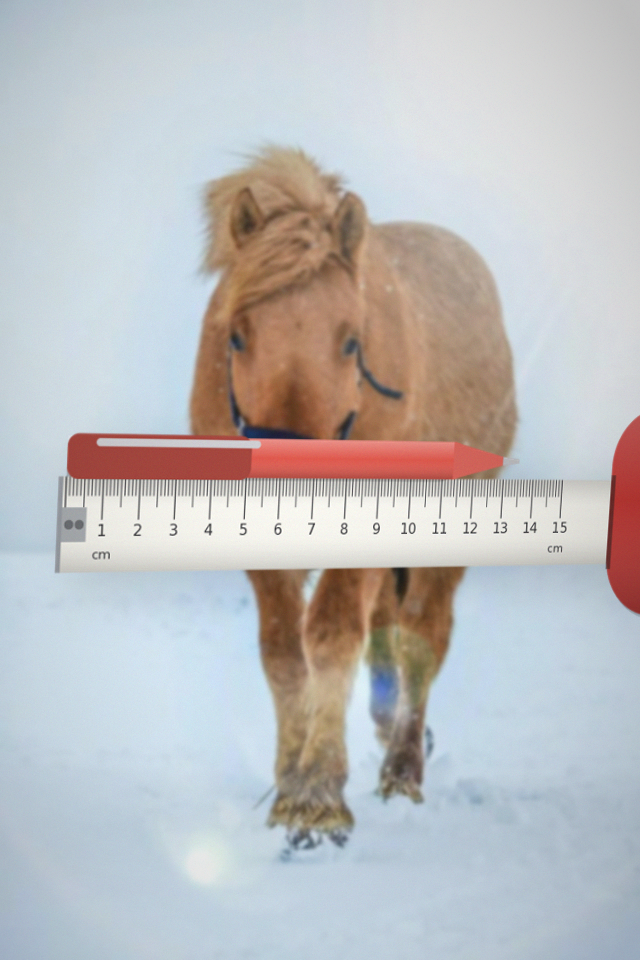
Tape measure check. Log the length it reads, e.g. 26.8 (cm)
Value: 13.5 (cm)
